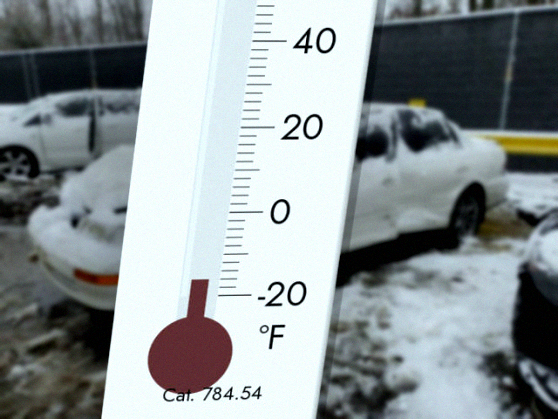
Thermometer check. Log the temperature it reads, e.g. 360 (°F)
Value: -16 (°F)
